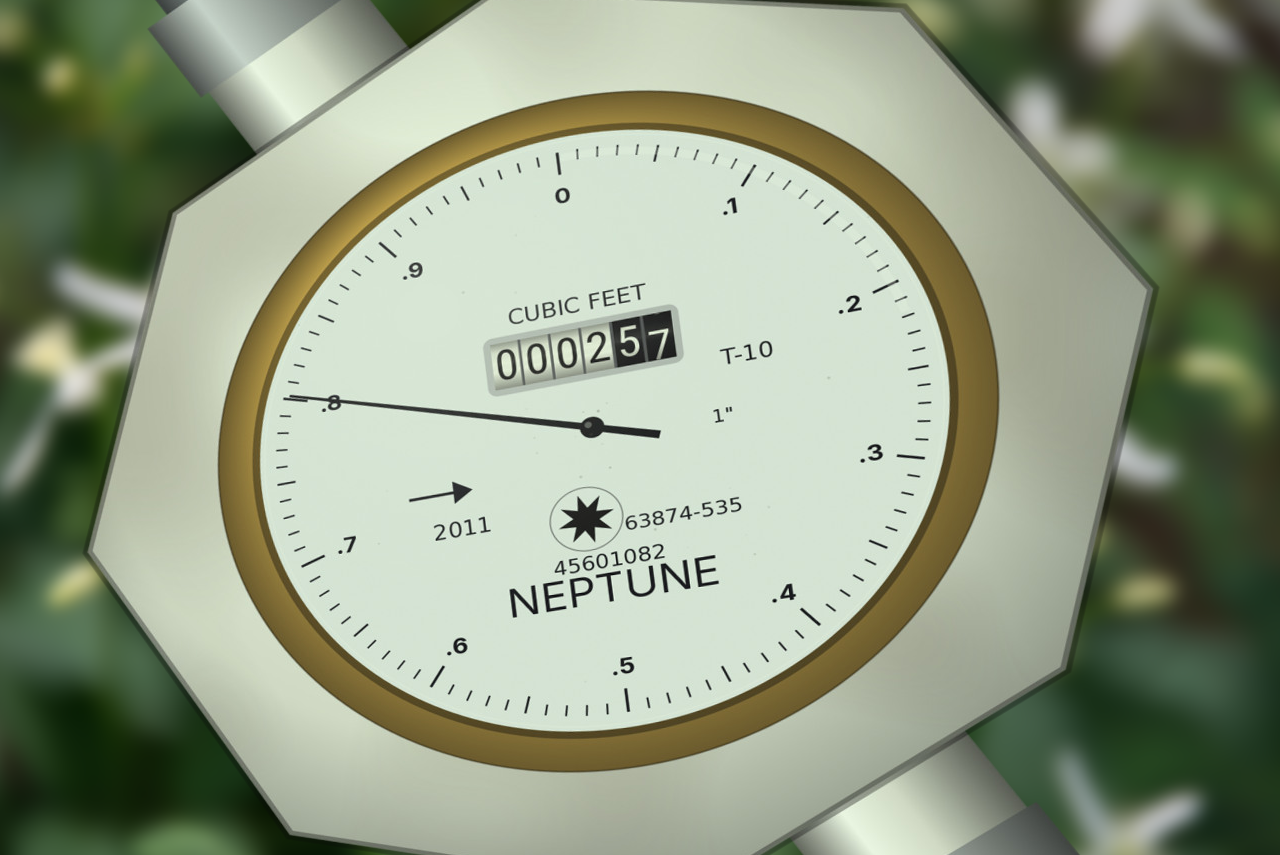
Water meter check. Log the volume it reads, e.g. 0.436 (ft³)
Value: 256.80 (ft³)
